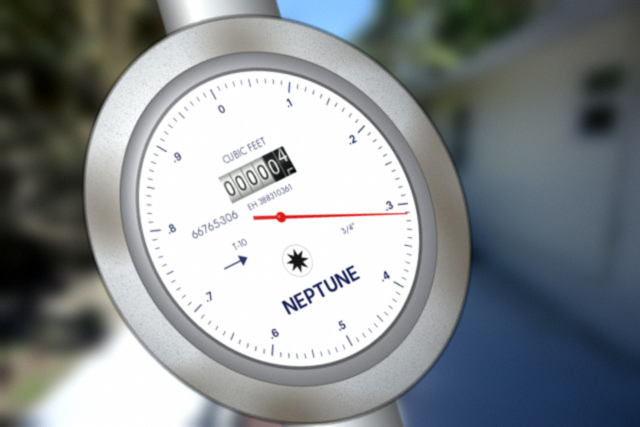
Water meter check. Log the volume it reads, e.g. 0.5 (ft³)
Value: 4.31 (ft³)
